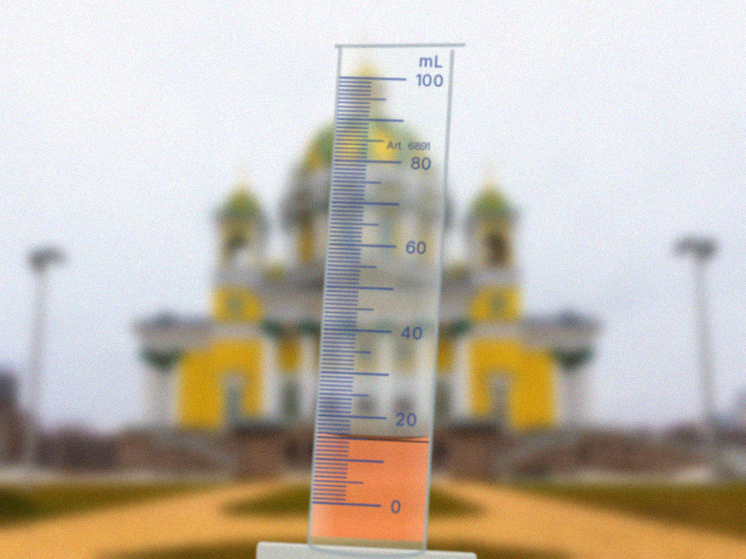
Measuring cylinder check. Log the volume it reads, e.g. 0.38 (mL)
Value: 15 (mL)
